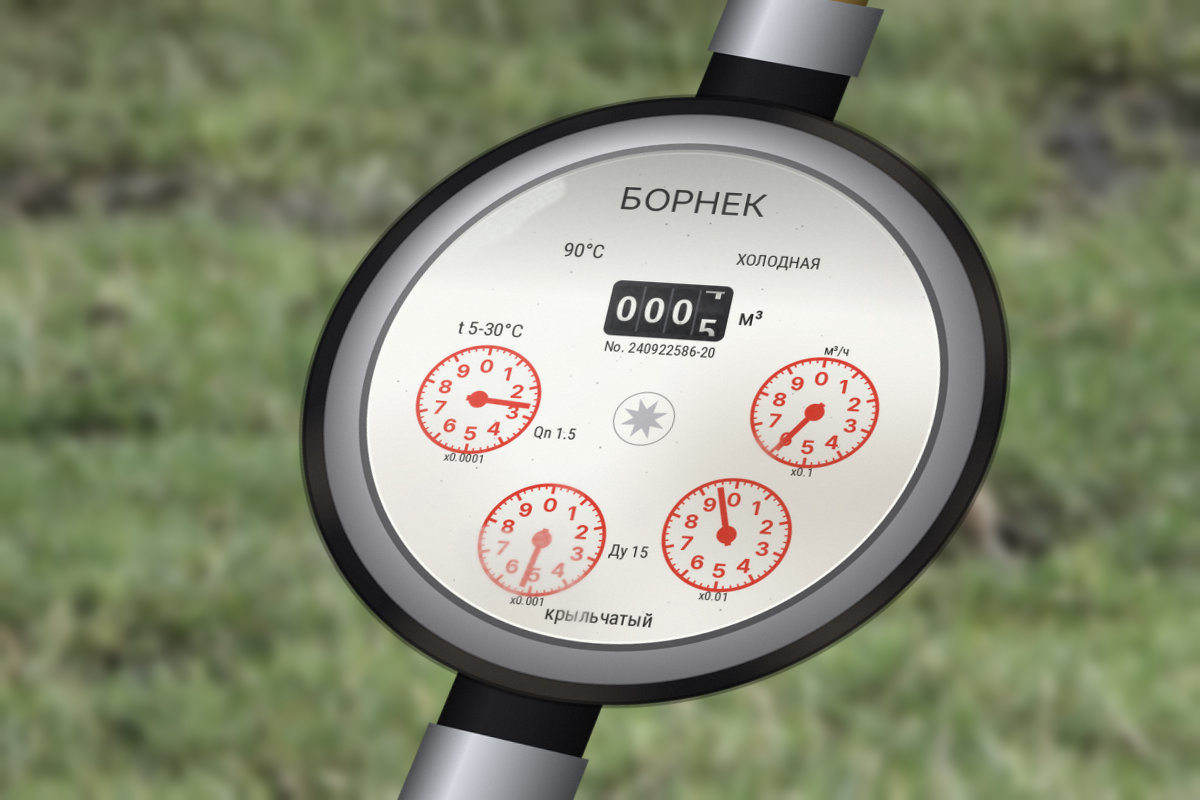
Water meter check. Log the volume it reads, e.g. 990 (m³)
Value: 4.5952 (m³)
